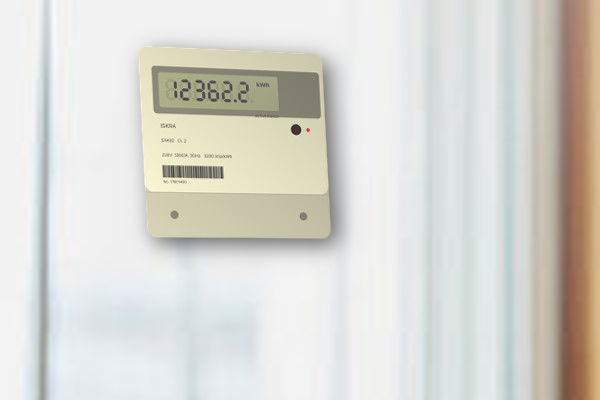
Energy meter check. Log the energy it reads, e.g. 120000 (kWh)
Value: 12362.2 (kWh)
